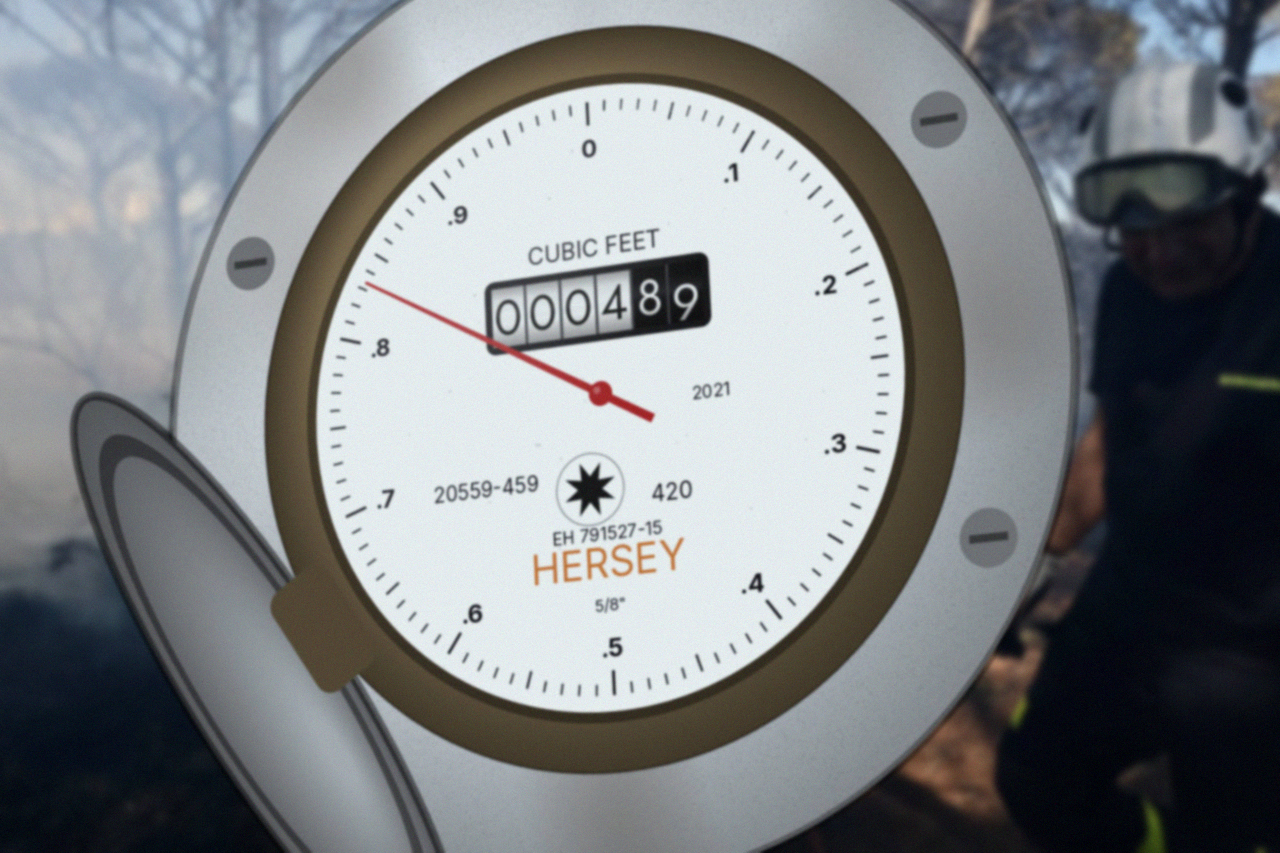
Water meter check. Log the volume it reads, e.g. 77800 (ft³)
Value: 488.83 (ft³)
